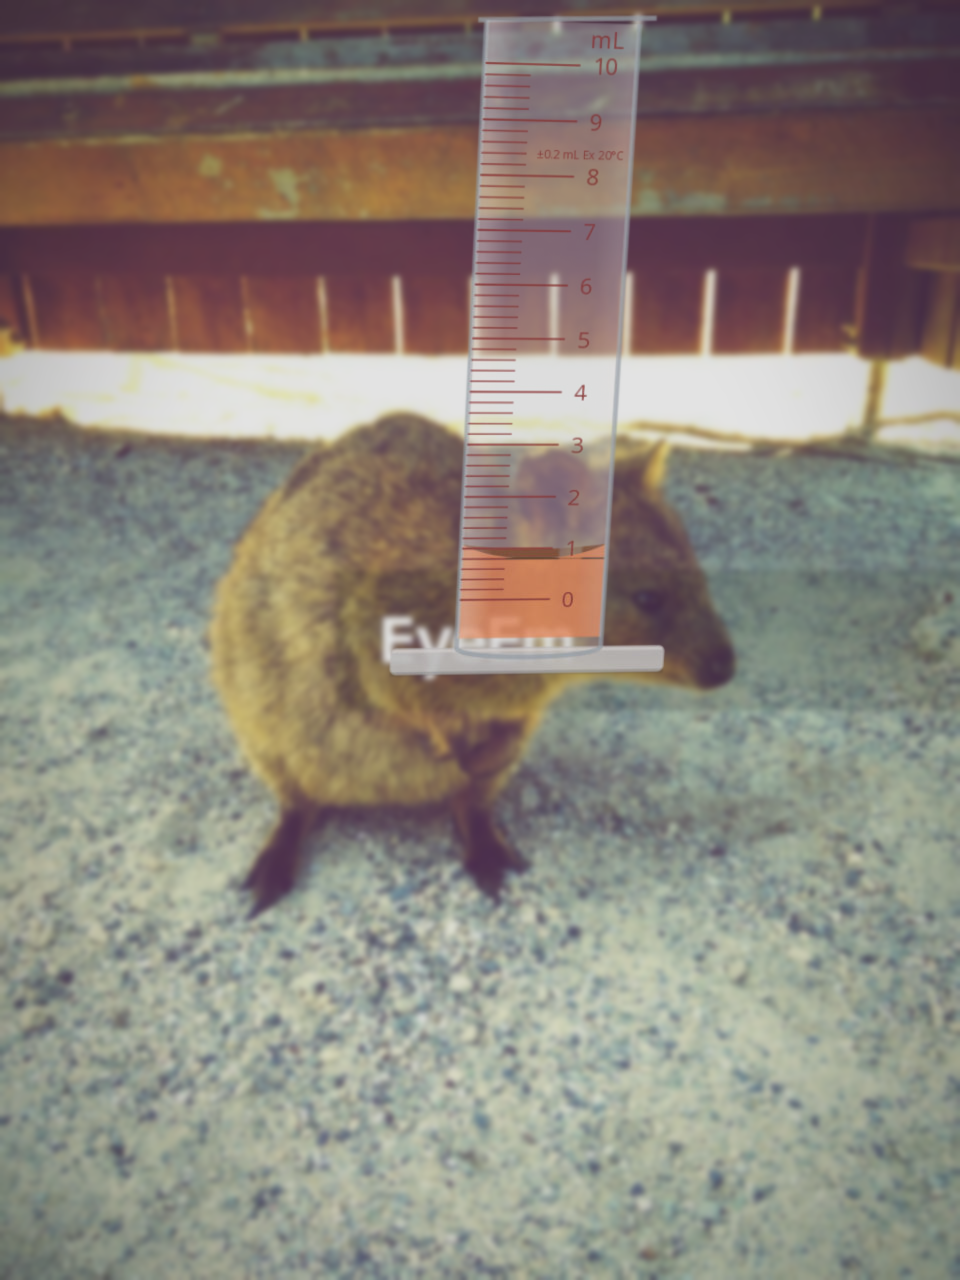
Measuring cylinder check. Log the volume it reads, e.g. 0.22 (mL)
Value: 0.8 (mL)
